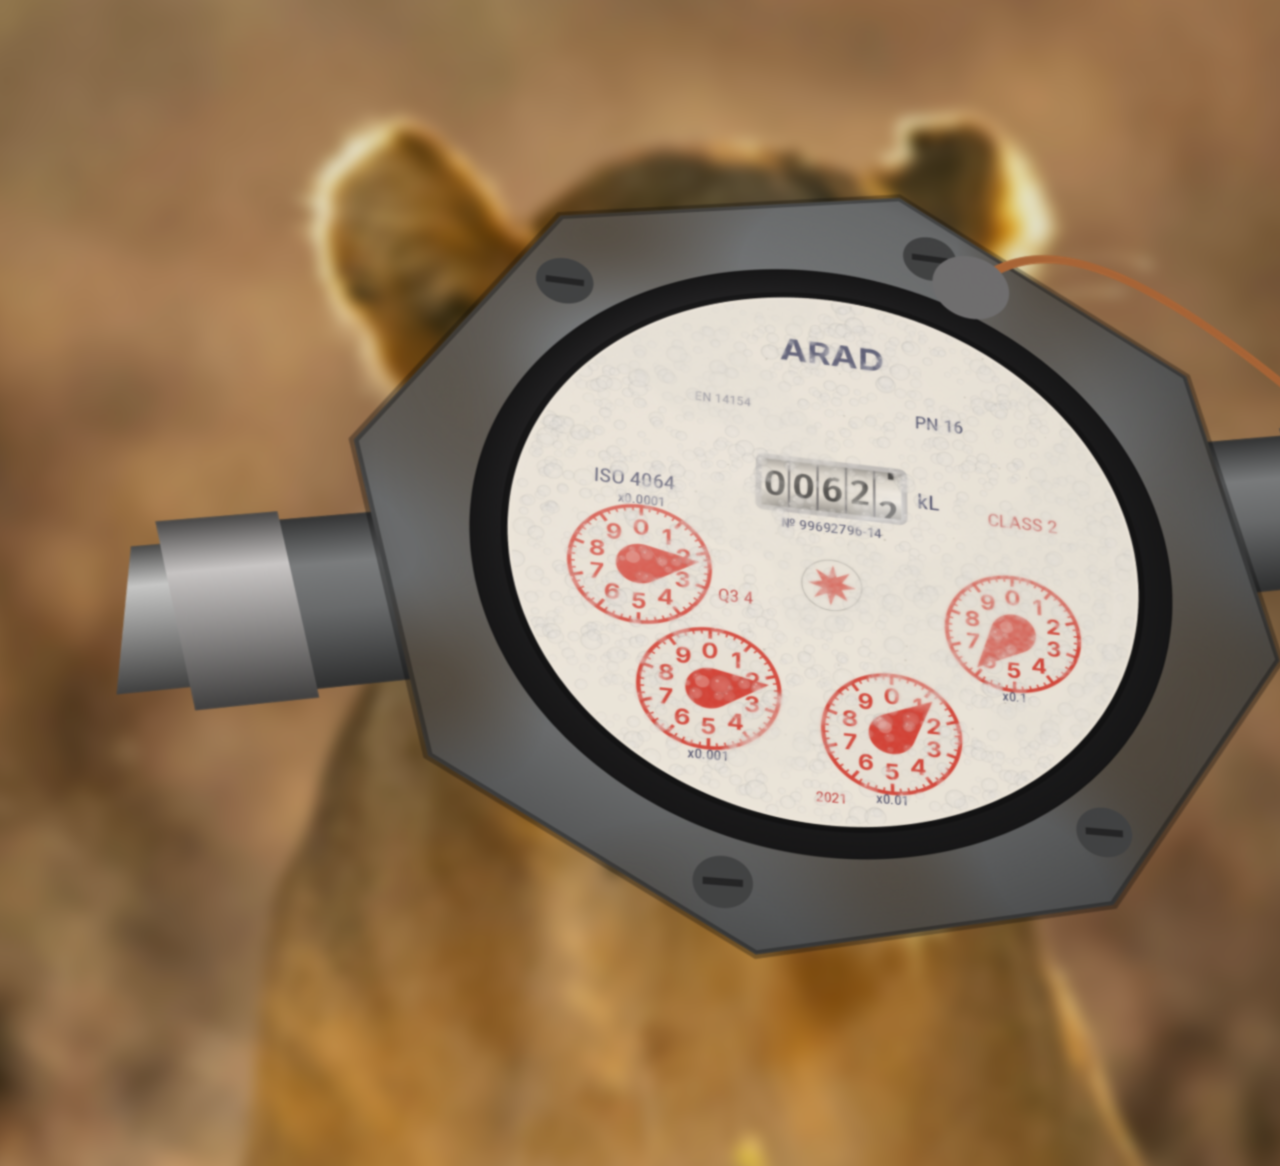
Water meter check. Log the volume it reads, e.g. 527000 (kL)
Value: 621.6122 (kL)
